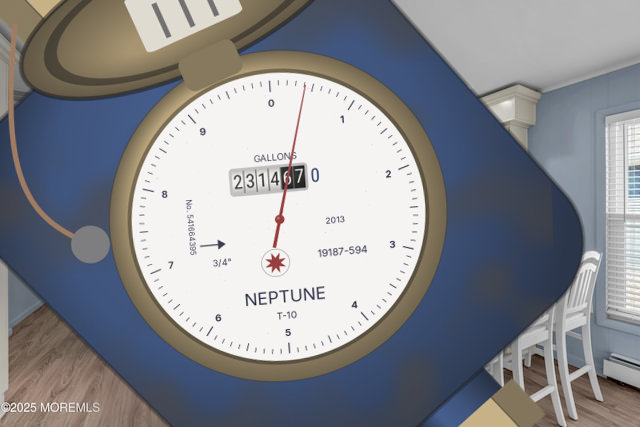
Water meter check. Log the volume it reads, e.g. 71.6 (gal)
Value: 2314670.4 (gal)
